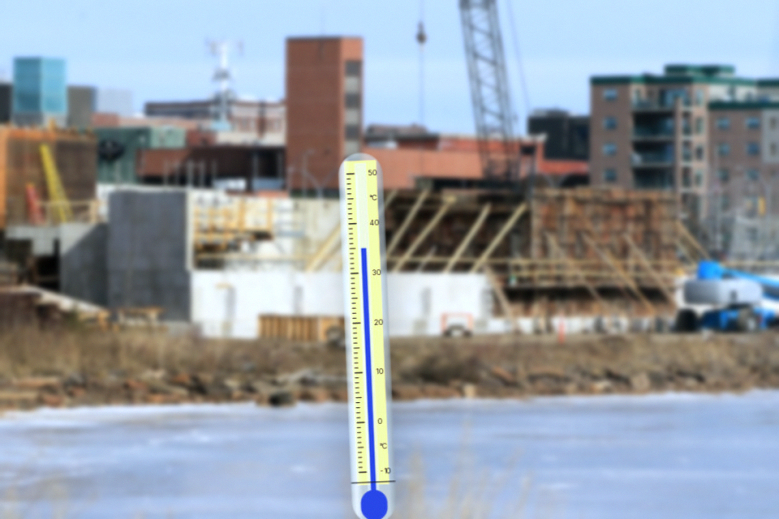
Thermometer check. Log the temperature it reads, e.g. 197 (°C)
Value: 35 (°C)
